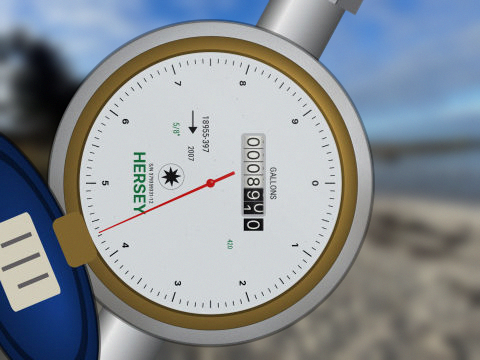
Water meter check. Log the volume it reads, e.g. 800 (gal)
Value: 8904.3 (gal)
